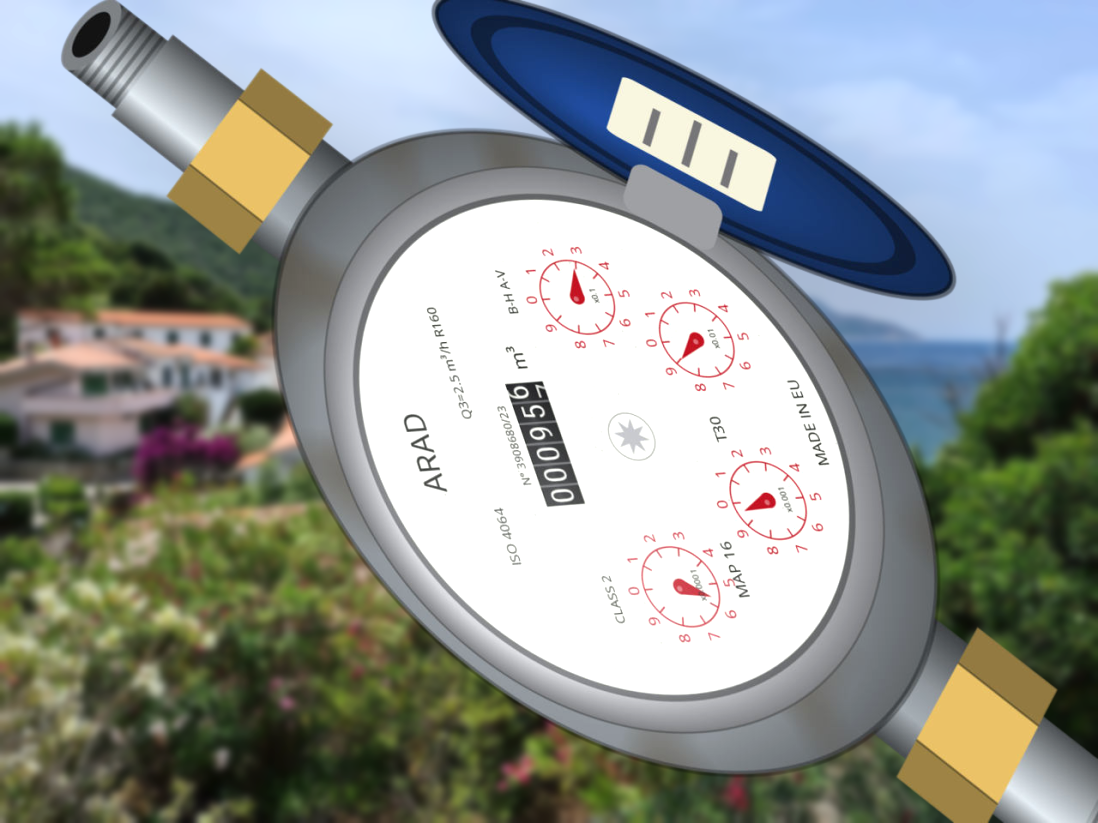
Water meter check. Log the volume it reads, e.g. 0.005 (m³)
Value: 956.2895 (m³)
